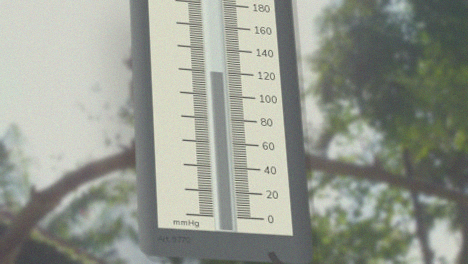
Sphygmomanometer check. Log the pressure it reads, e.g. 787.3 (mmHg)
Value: 120 (mmHg)
